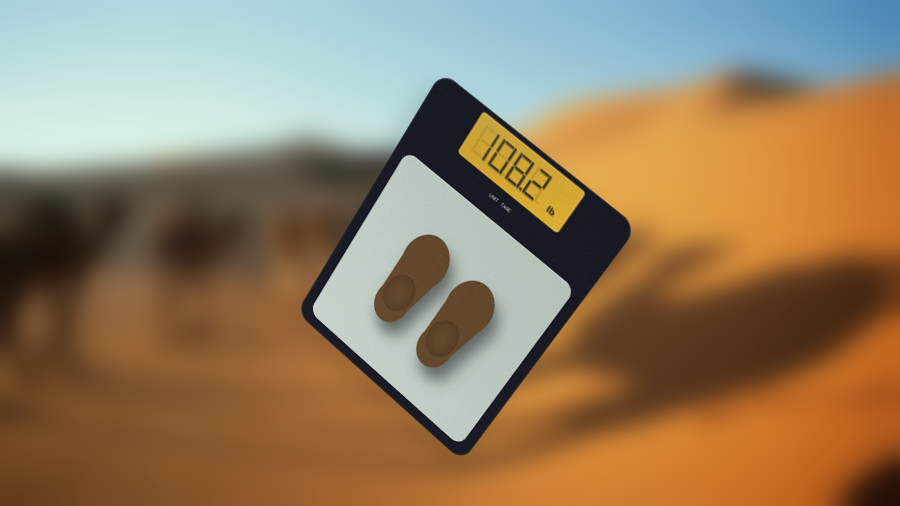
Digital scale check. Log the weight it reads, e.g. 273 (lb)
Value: 108.2 (lb)
